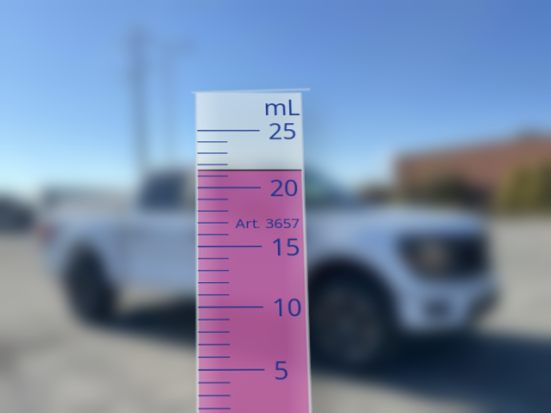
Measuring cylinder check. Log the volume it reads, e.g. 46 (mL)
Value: 21.5 (mL)
